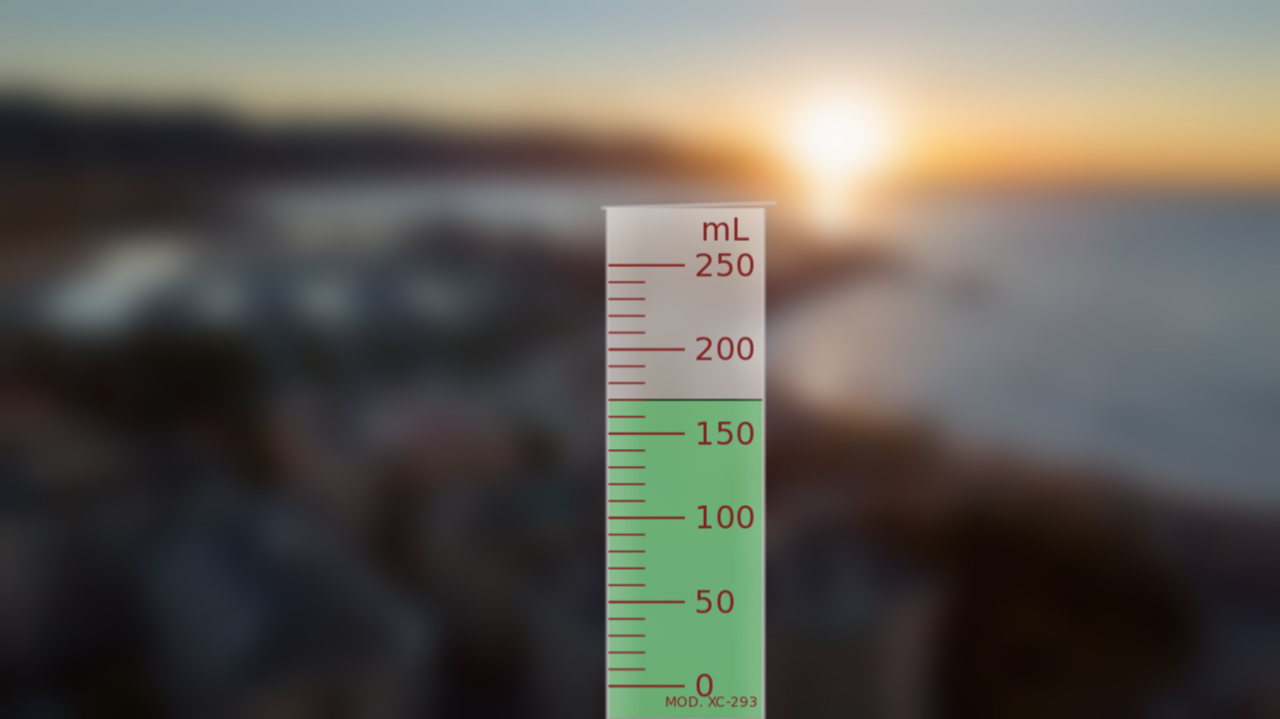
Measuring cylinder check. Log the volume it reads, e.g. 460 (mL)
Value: 170 (mL)
